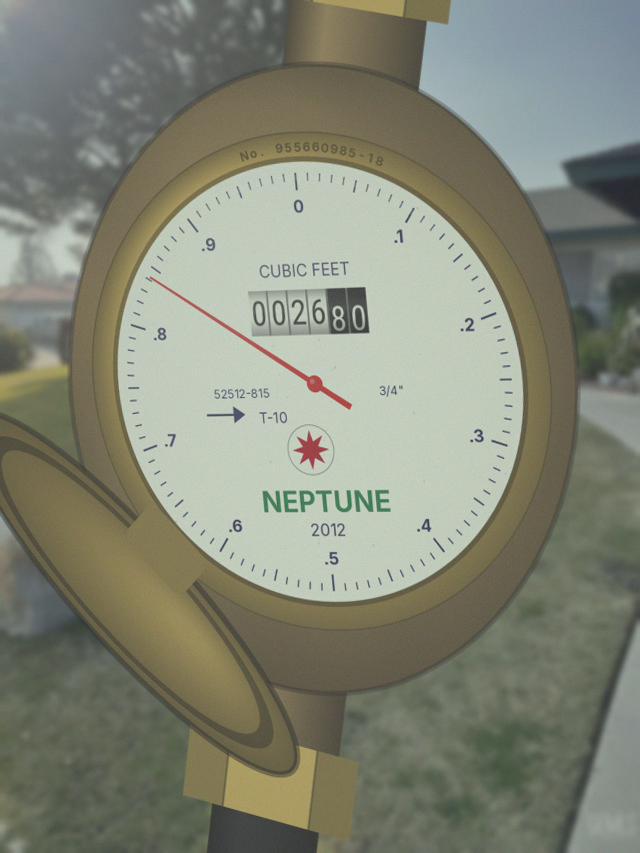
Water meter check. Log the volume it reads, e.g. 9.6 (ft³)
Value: 2679.84 (ft³)
